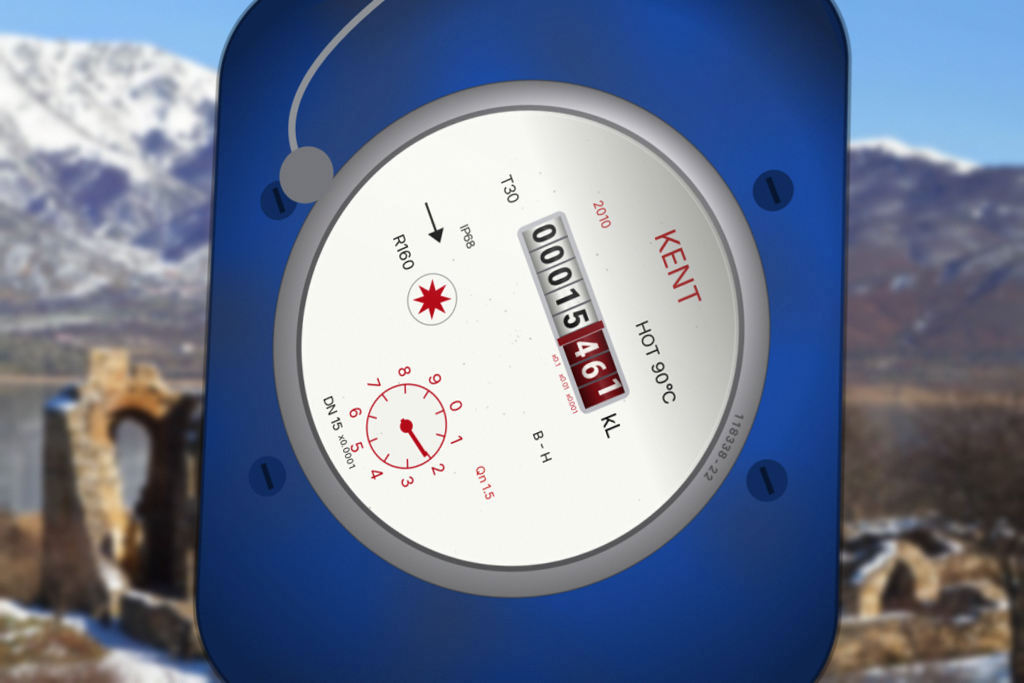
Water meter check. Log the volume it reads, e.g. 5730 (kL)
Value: 15.4612 (kL)
